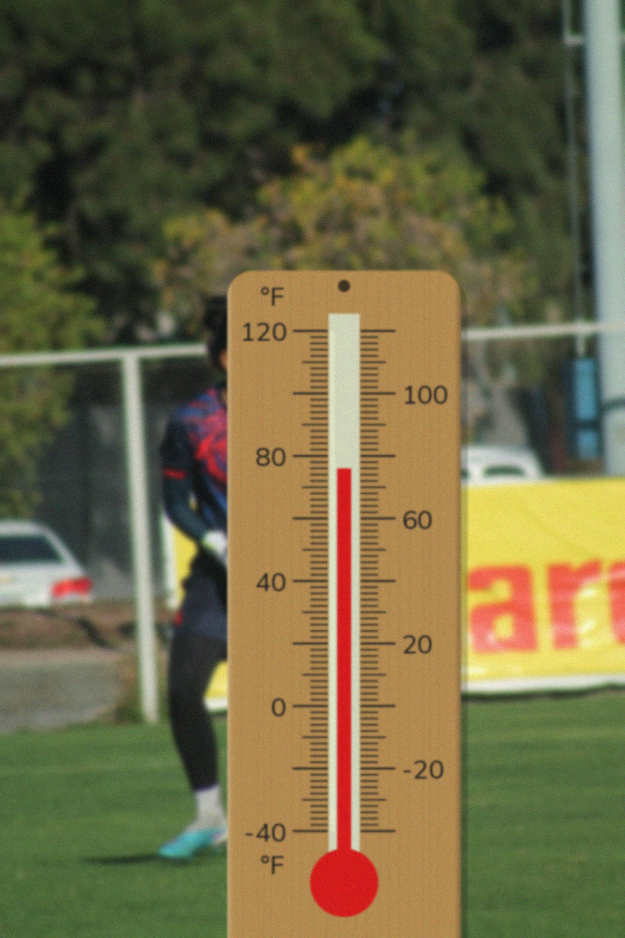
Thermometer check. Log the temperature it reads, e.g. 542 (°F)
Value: 76 (°F)
